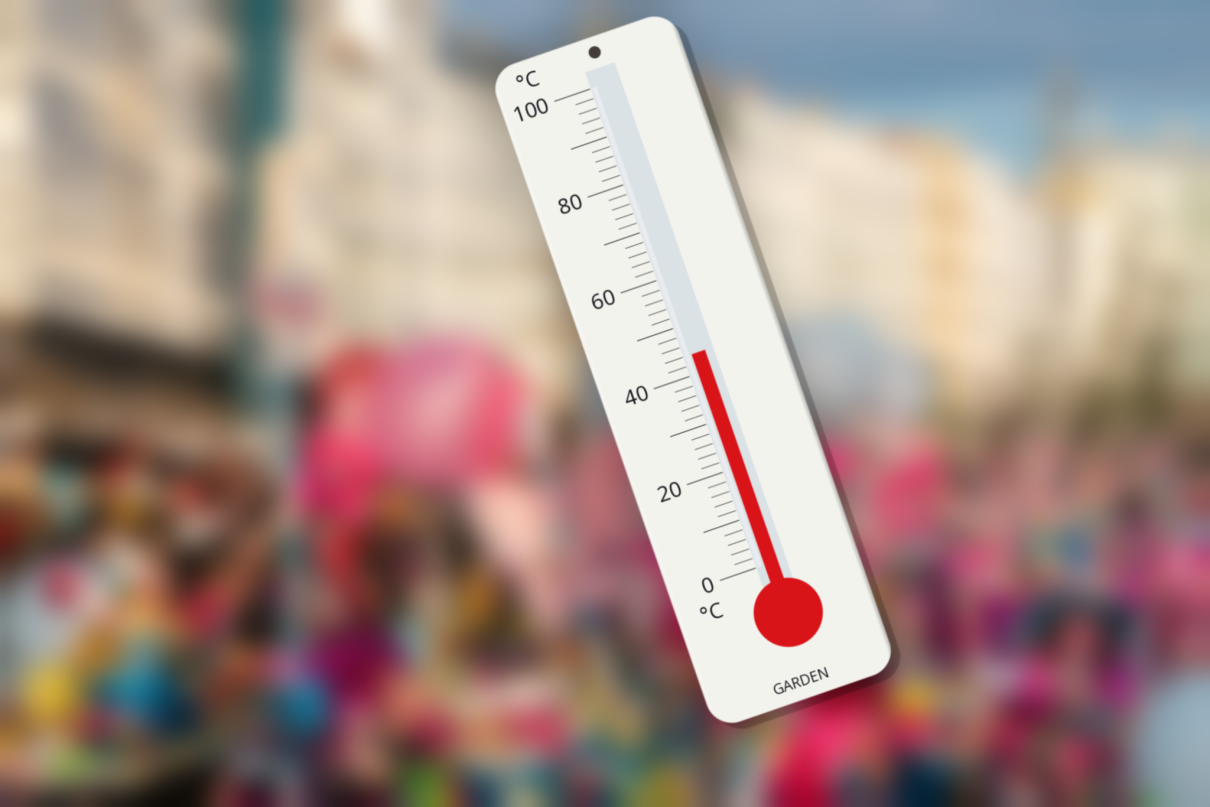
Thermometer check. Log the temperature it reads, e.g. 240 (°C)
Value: 44 (°C)
